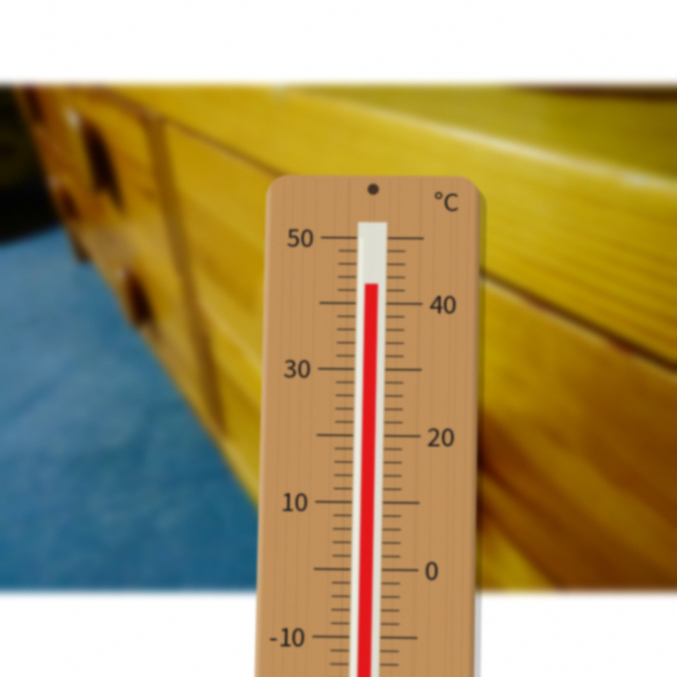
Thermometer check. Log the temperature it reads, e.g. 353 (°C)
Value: 43 (°C)
